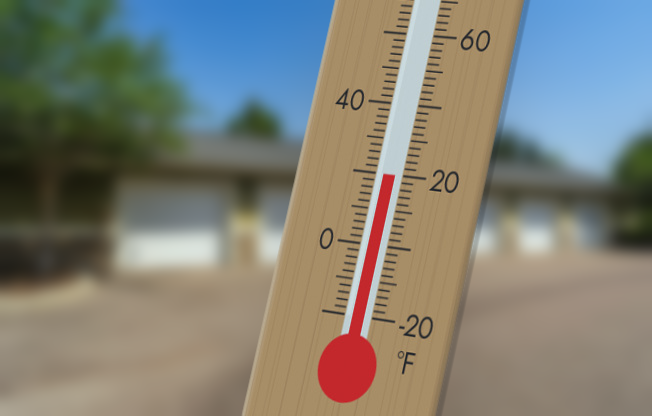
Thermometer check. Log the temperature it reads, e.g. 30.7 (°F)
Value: 20 (°F)
